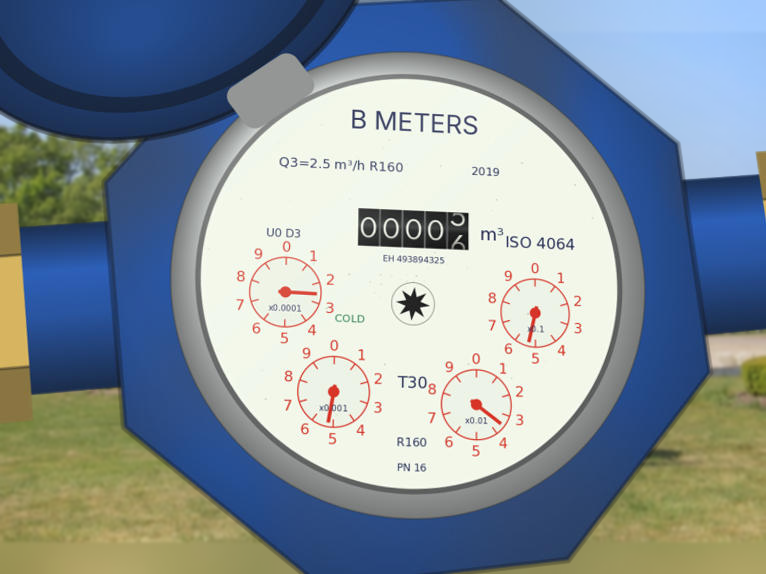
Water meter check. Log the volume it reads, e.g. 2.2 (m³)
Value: 5.5352 (m³)
